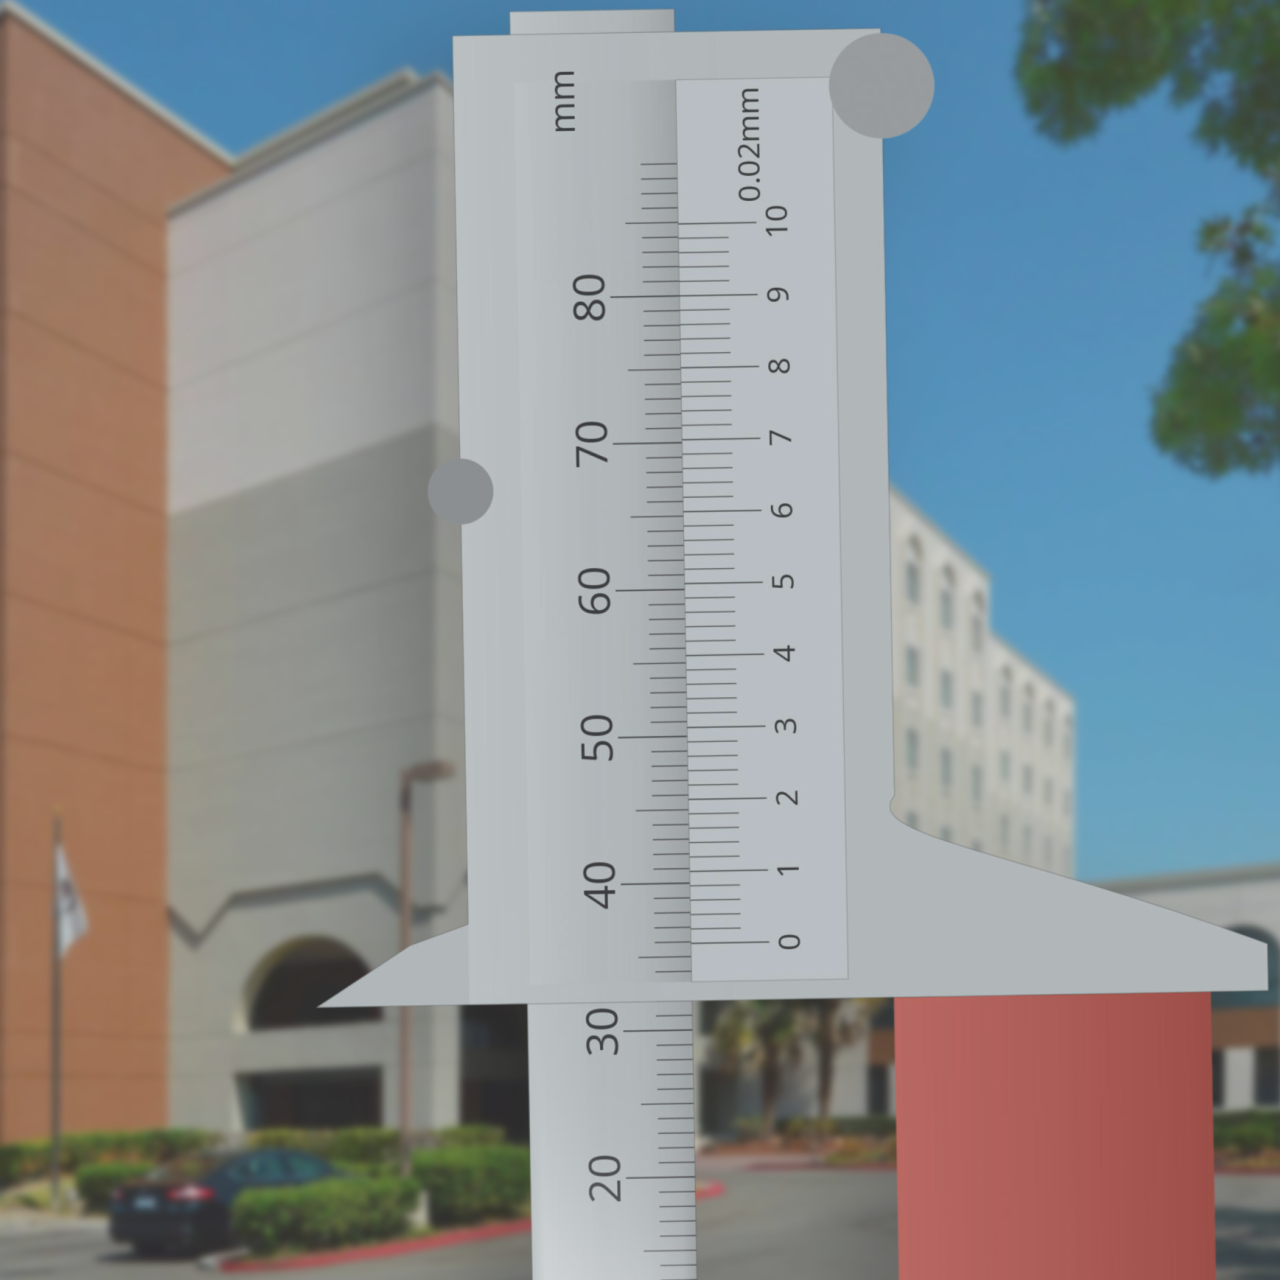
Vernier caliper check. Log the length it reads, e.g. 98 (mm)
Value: 35.9 (mm)
